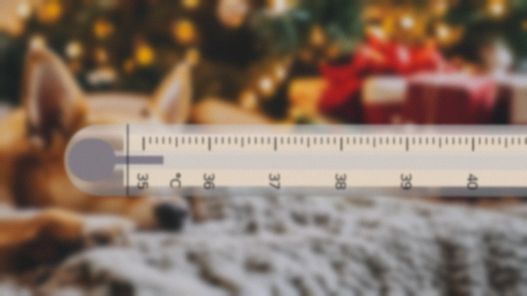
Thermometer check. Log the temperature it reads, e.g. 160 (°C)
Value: 35.3 (°C)
